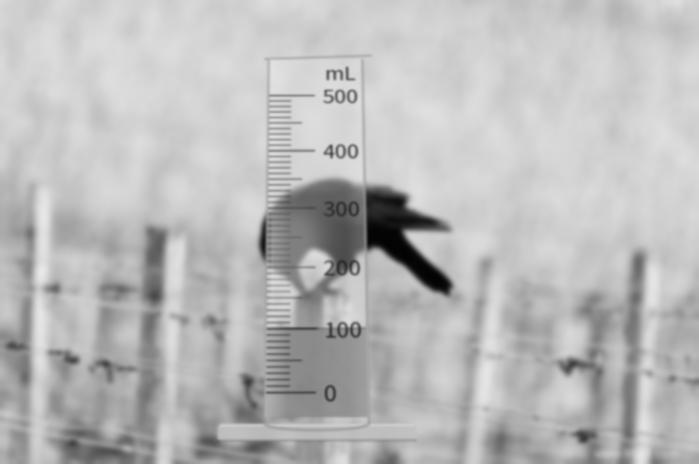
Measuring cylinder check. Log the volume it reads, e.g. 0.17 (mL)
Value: 100 (mL)
